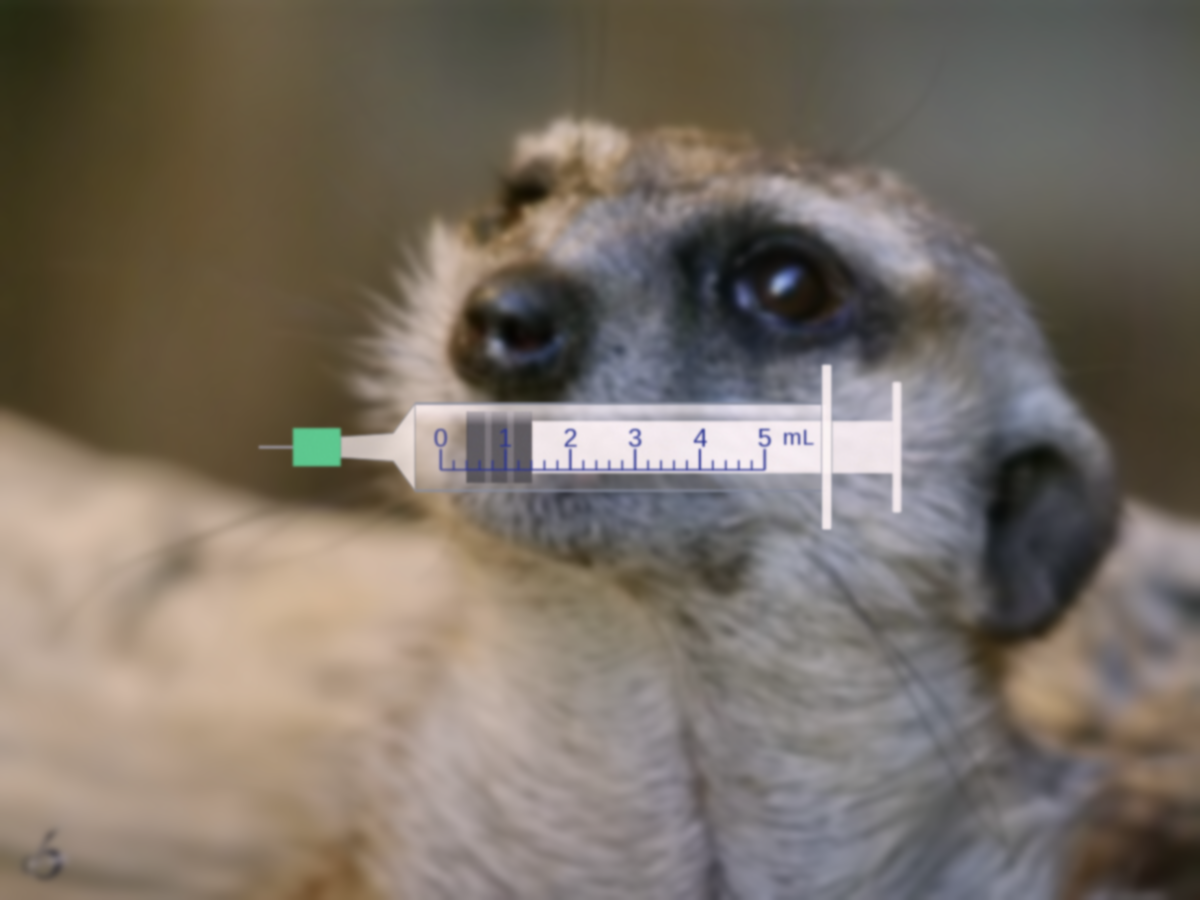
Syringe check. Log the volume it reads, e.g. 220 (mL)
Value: 0.4 (mL)
